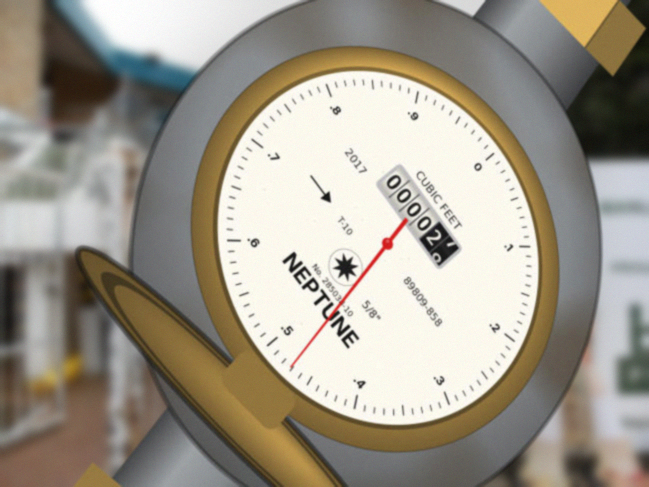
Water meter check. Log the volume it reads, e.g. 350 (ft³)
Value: 27.47 (ft³)
